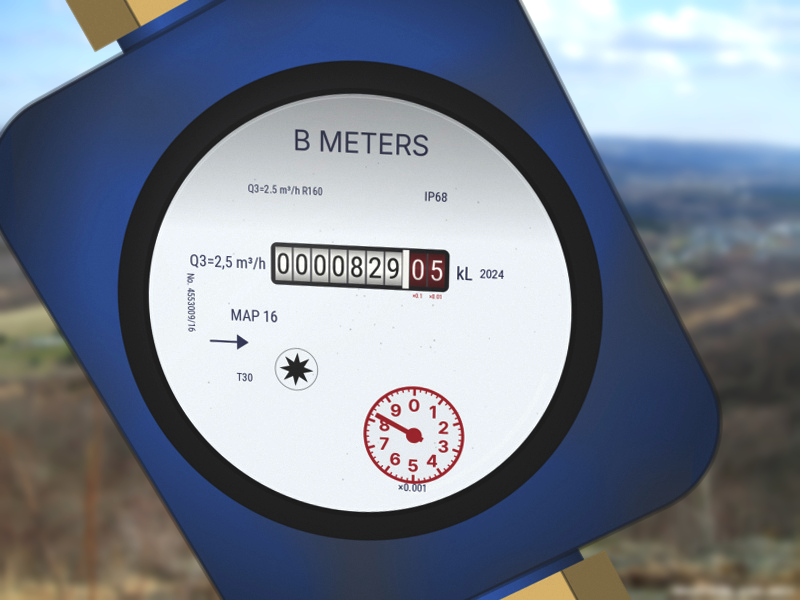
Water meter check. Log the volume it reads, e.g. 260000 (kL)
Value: 829.058 (kL)
